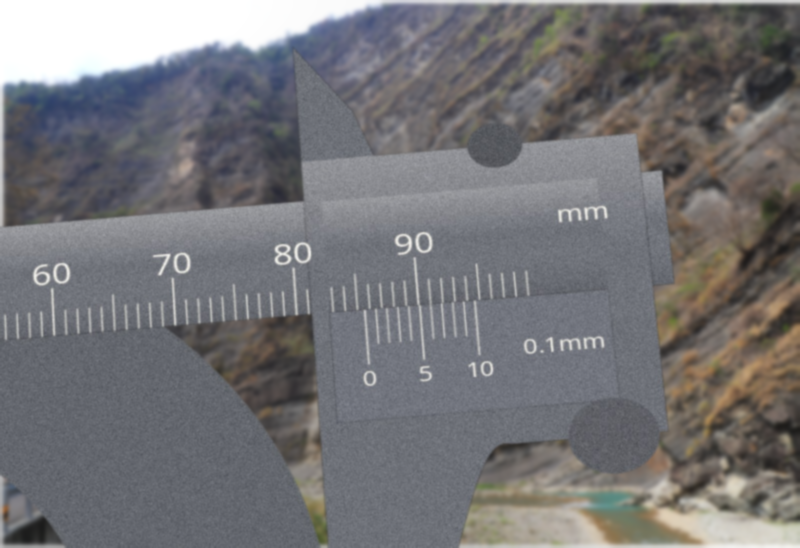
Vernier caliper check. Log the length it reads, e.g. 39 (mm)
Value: 85.6 (mm)
